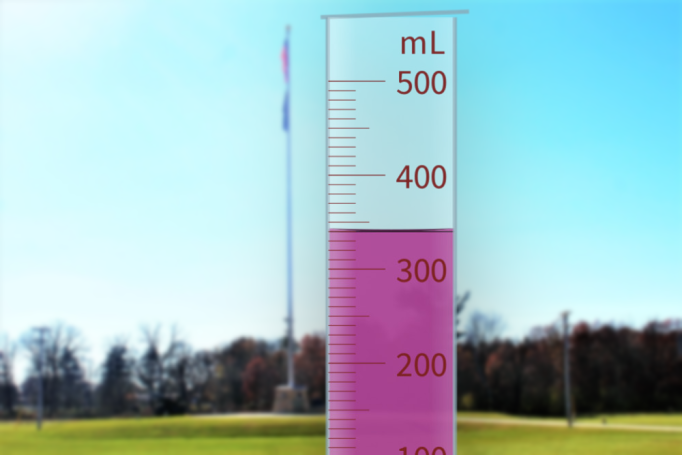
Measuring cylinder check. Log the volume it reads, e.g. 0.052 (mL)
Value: 340 (mL)
